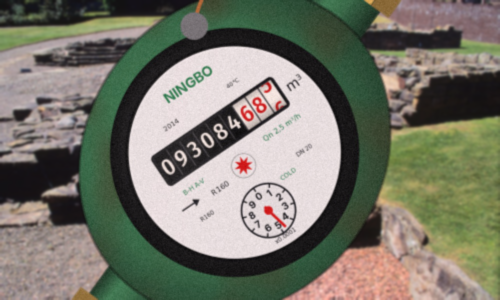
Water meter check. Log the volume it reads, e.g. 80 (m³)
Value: 93084.6854 (m³)
